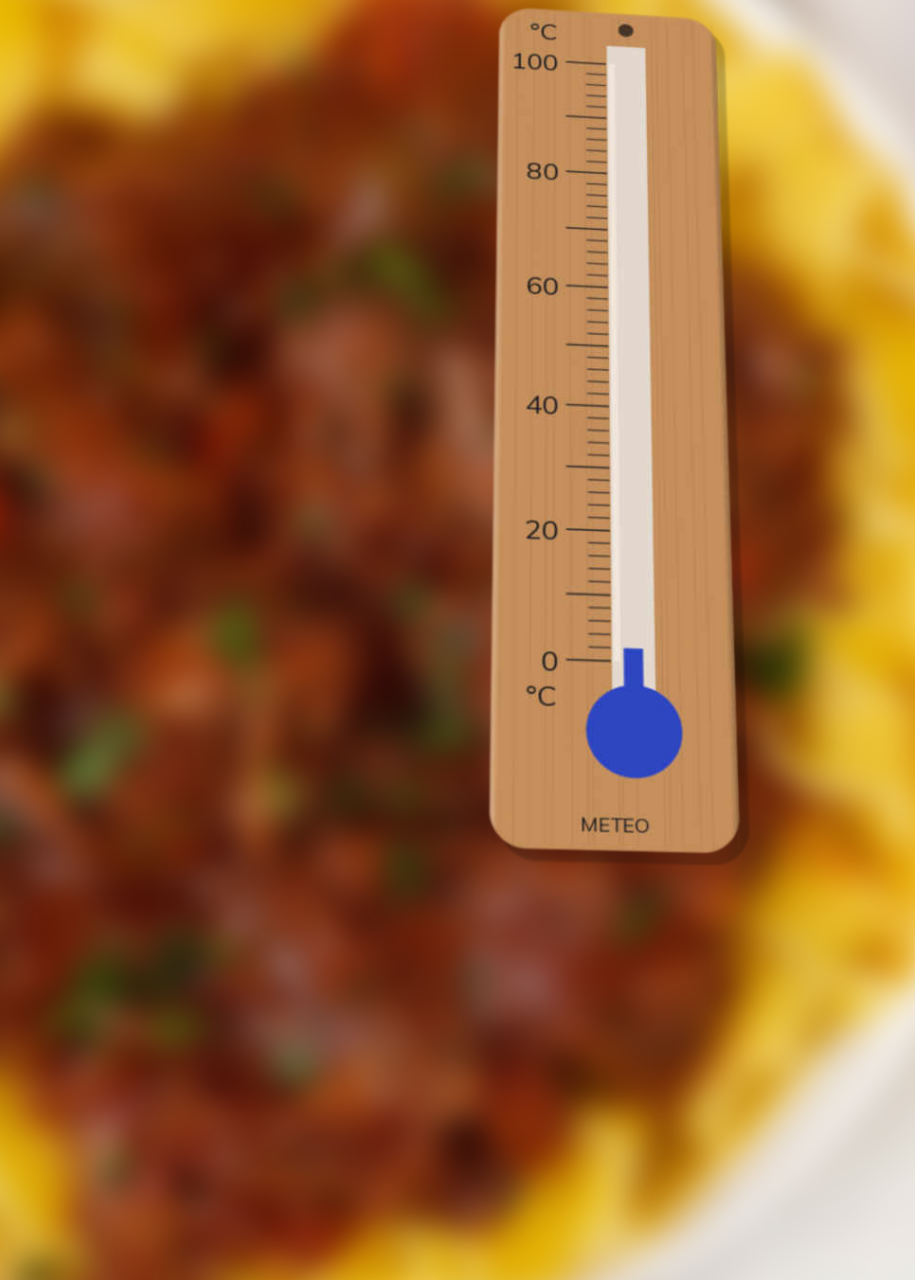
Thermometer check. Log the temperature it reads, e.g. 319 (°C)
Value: 2 (°C)
